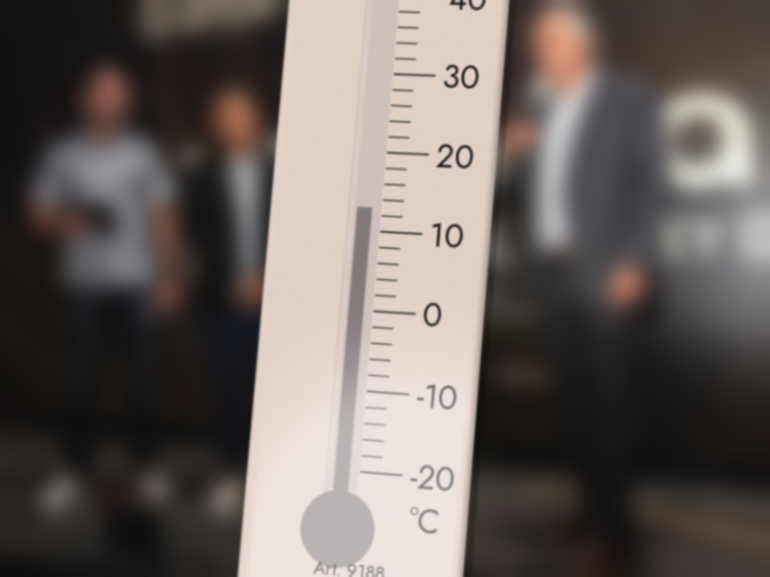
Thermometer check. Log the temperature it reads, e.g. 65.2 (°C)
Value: 13 (°C)
